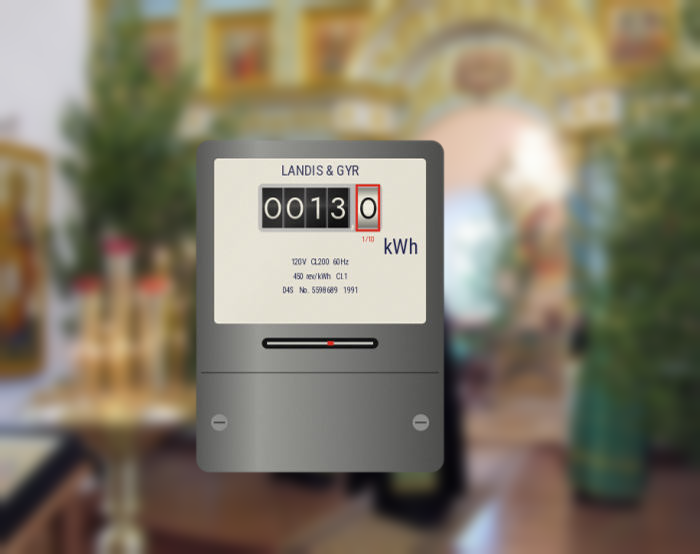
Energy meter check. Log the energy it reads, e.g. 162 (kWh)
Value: 13.0 (kWh)
